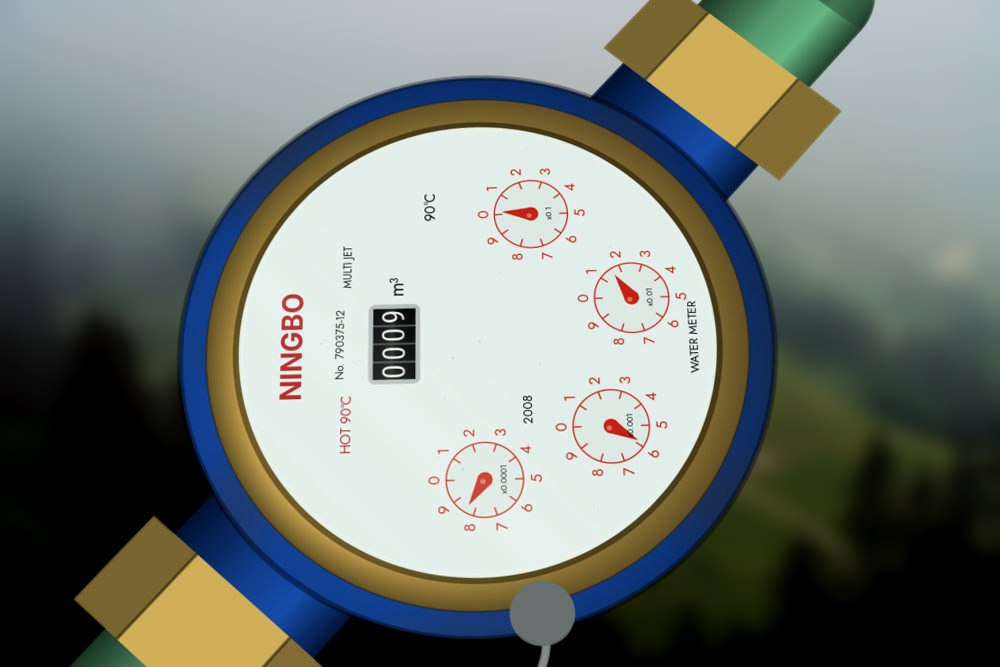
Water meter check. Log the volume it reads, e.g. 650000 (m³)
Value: 9.0158 (m³)
